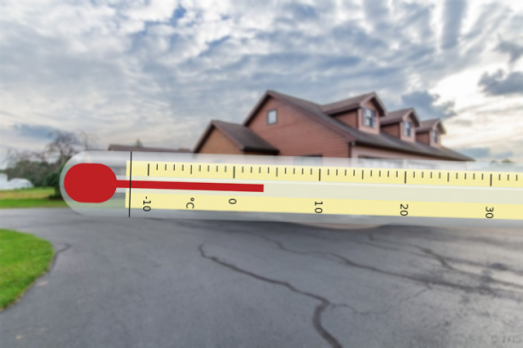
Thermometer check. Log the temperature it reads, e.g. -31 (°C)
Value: 3.5 (°C)
